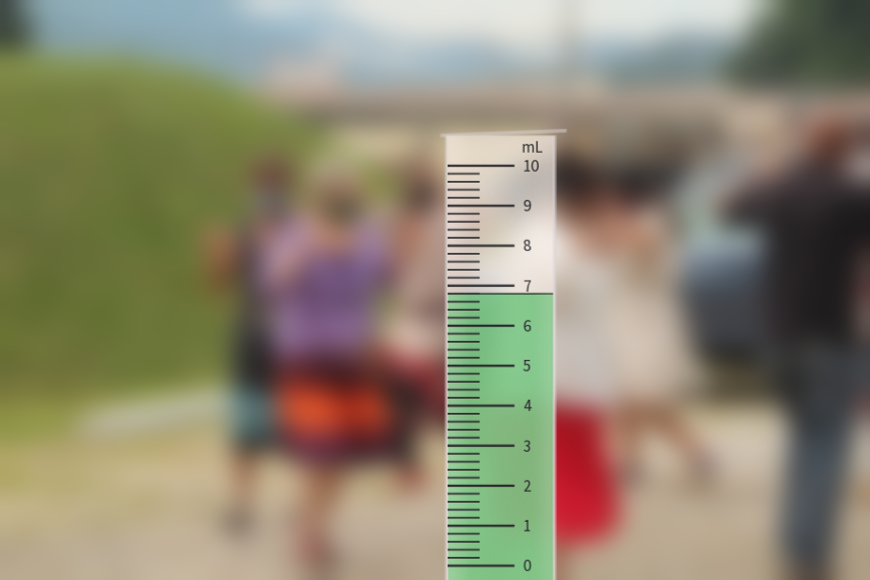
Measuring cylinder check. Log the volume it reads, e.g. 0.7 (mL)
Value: 6.8 (mL)
